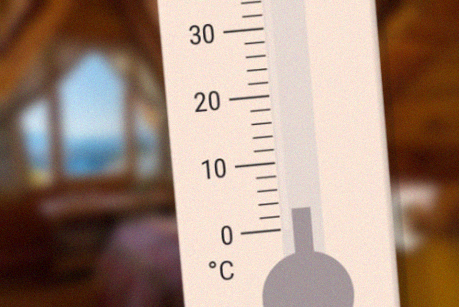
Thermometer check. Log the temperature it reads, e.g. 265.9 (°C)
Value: 3 (°C)
